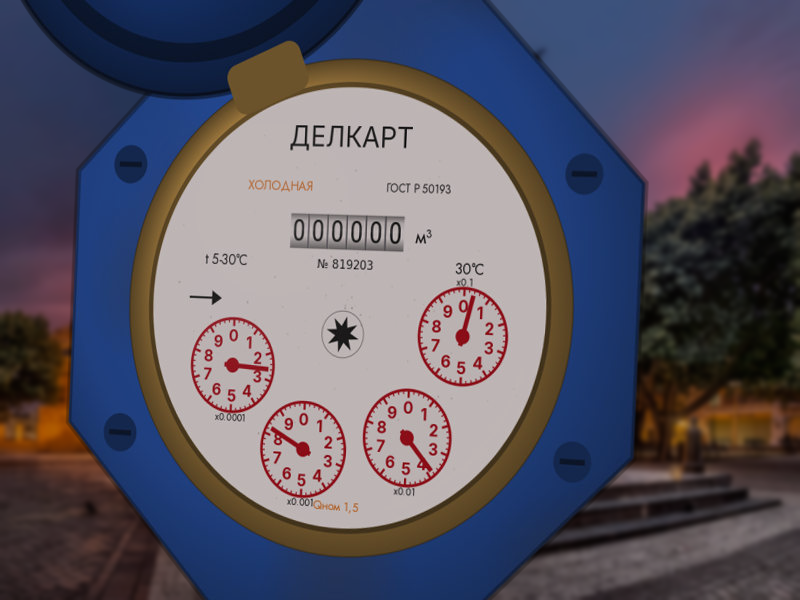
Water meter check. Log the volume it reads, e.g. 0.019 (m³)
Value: 0.0382 (m³)
